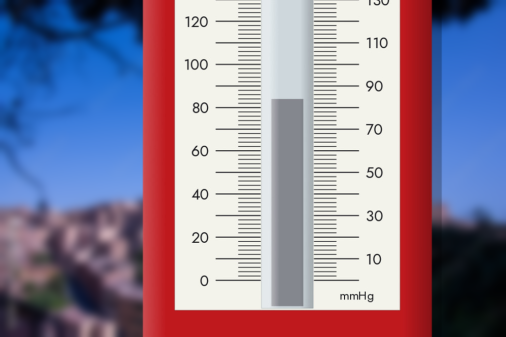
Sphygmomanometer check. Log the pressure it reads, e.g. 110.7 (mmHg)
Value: 84 (mmHg)
